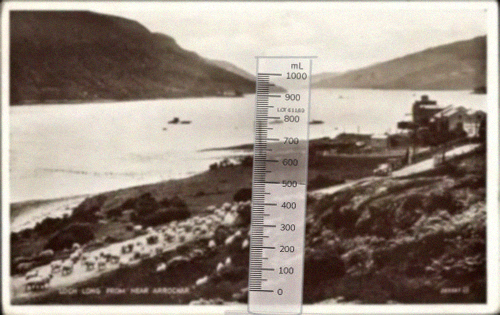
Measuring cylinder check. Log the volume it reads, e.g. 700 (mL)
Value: 500 (mL)
